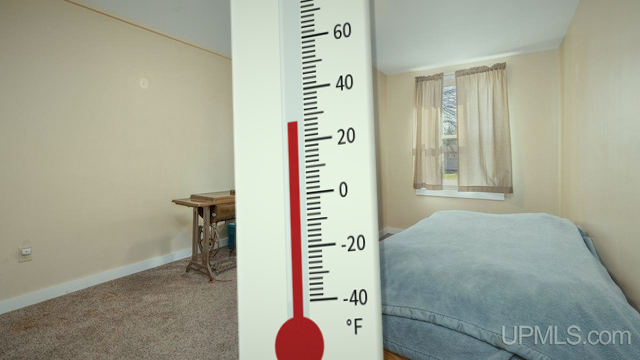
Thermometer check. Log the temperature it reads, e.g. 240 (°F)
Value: 28 (°F)
